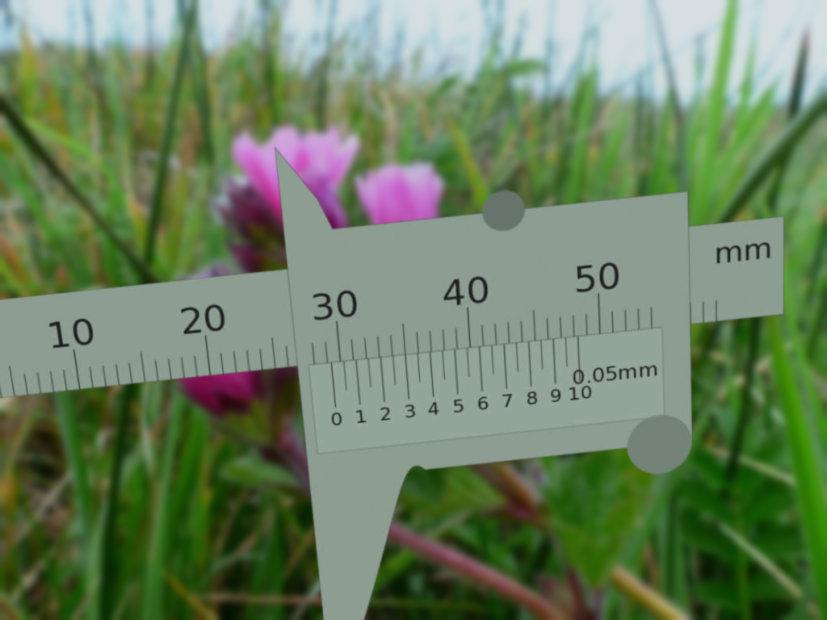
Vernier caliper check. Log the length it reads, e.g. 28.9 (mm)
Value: 29.3 (mm)
